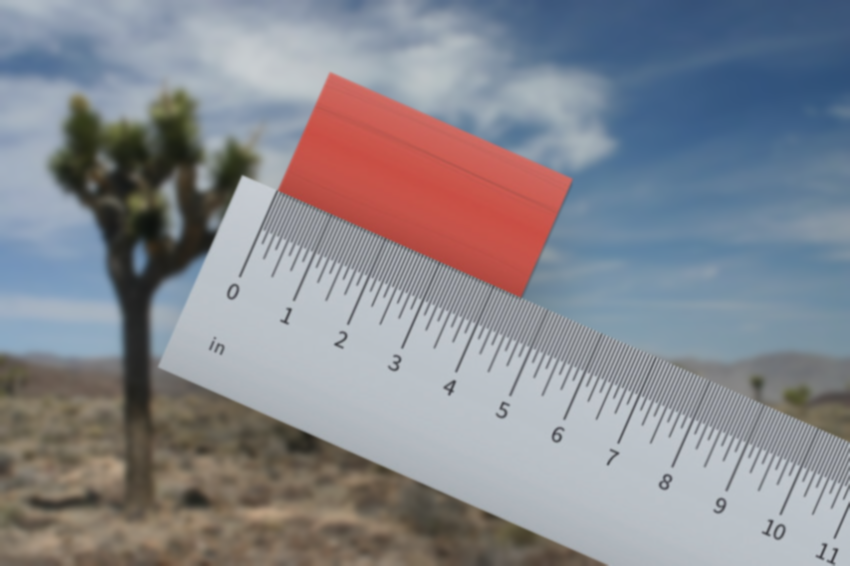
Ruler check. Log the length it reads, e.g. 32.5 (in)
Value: 4.5 (in)
